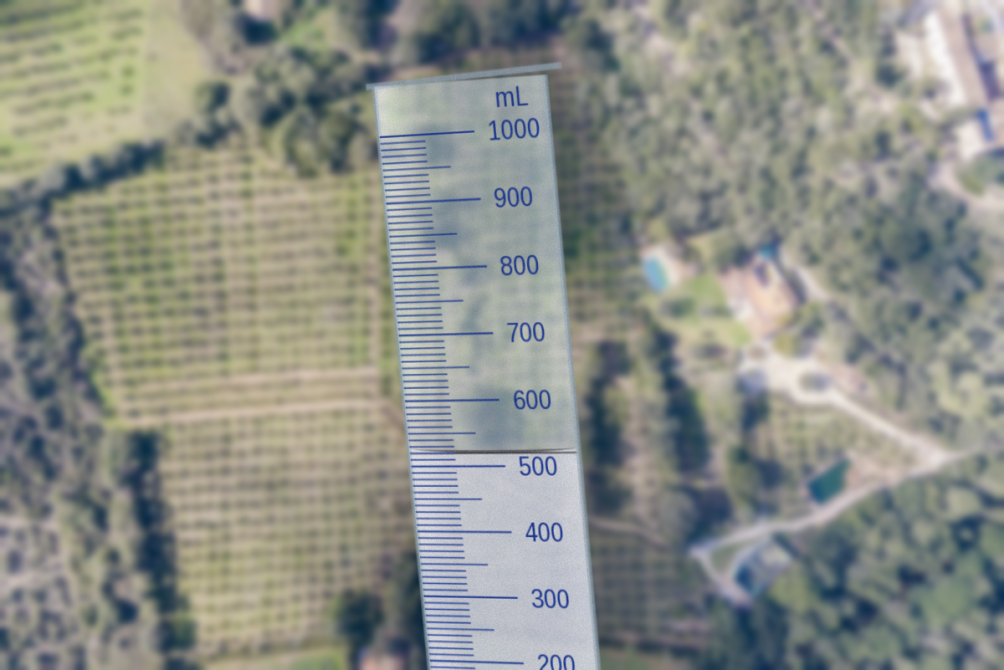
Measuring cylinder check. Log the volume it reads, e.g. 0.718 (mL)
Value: 520 (mL)
